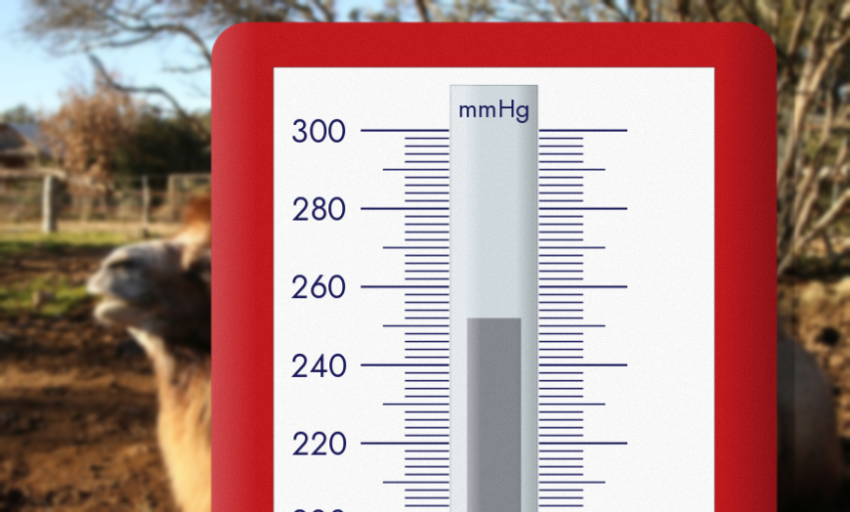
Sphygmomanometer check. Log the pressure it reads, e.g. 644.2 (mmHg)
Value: 252 (mmHg)
